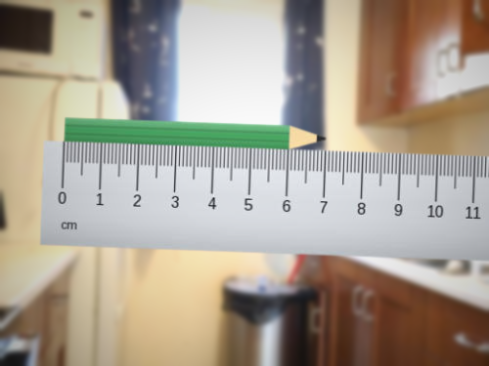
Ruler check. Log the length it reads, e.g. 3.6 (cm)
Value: 7 (cm)
